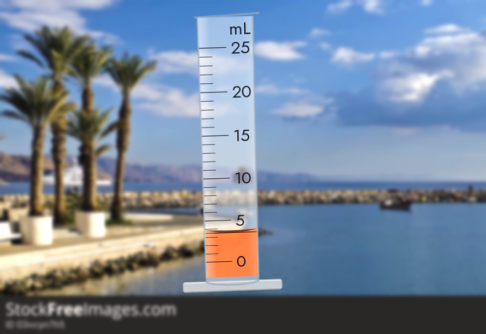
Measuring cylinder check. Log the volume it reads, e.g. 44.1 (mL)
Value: 3.5 (mL)
